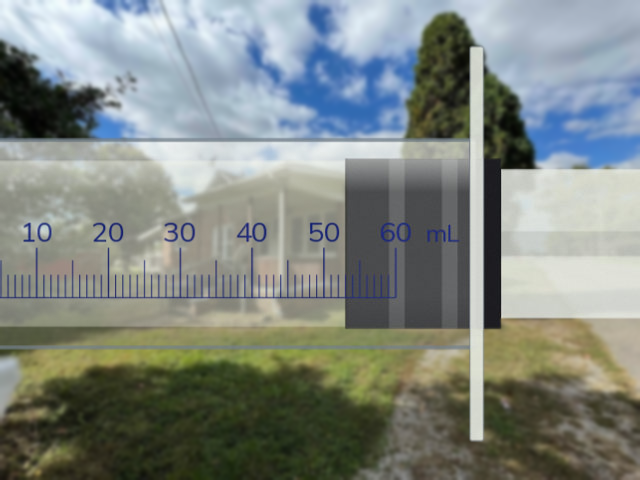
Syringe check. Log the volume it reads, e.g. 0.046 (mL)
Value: 53 (mL)
